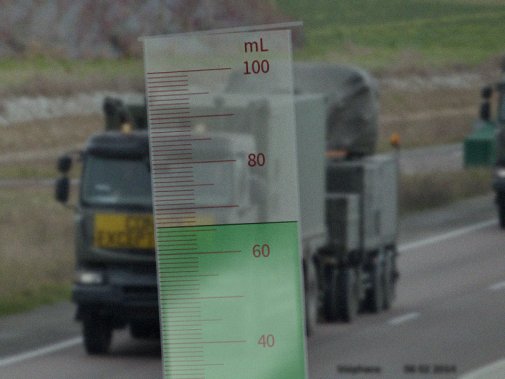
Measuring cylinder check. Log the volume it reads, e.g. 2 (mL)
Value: 66 (mL)
